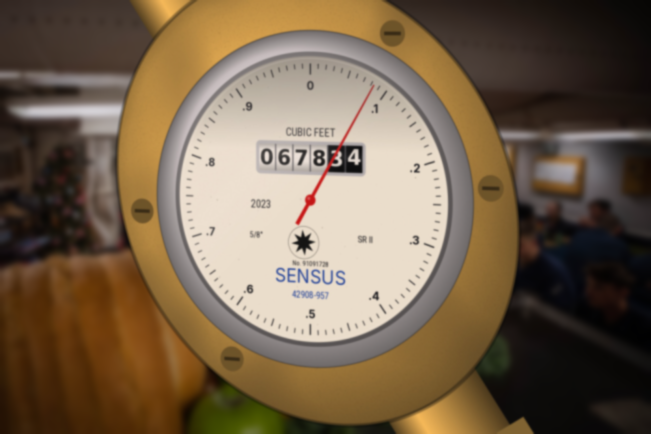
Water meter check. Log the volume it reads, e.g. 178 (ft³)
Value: 67834.08 (ft³)
